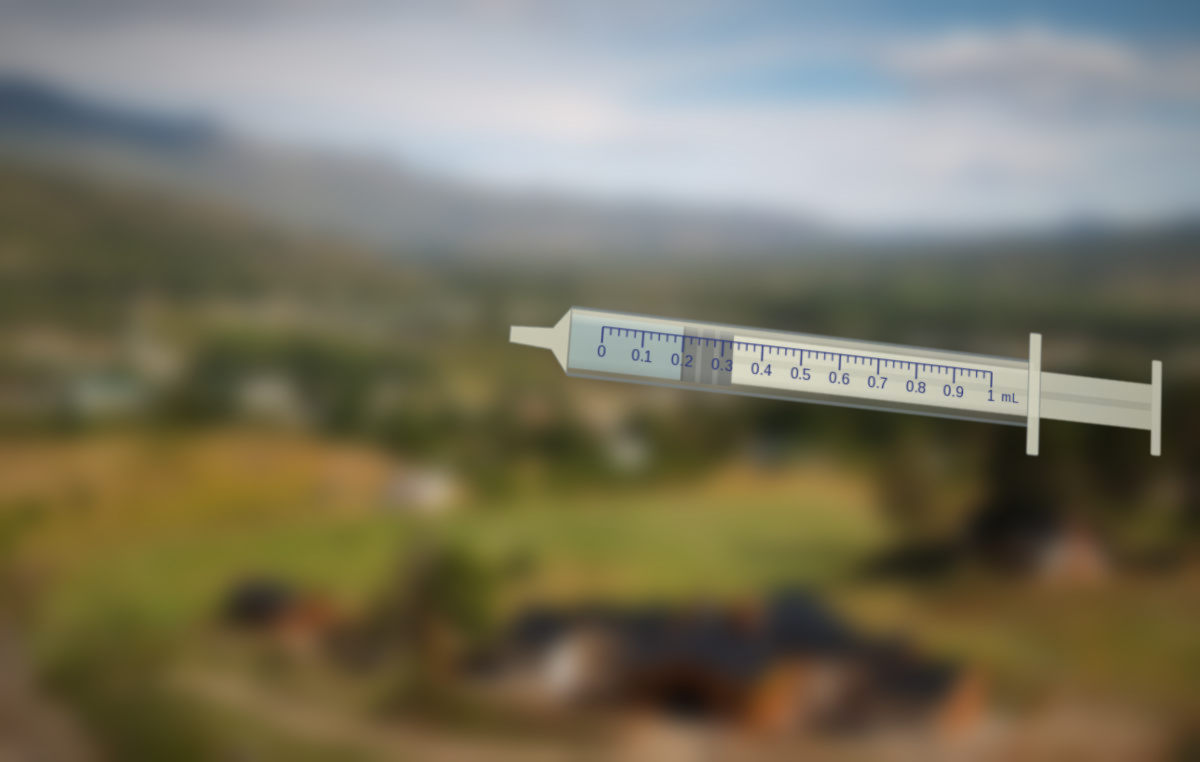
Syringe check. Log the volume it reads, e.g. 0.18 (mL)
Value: 0.2 (mL)
